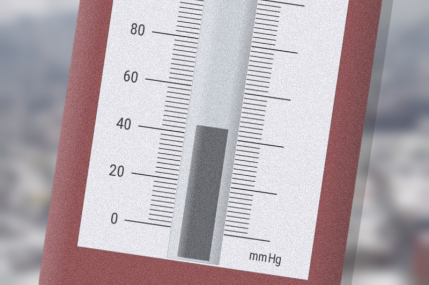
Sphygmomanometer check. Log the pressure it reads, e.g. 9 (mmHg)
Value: 44 (mmHg)
